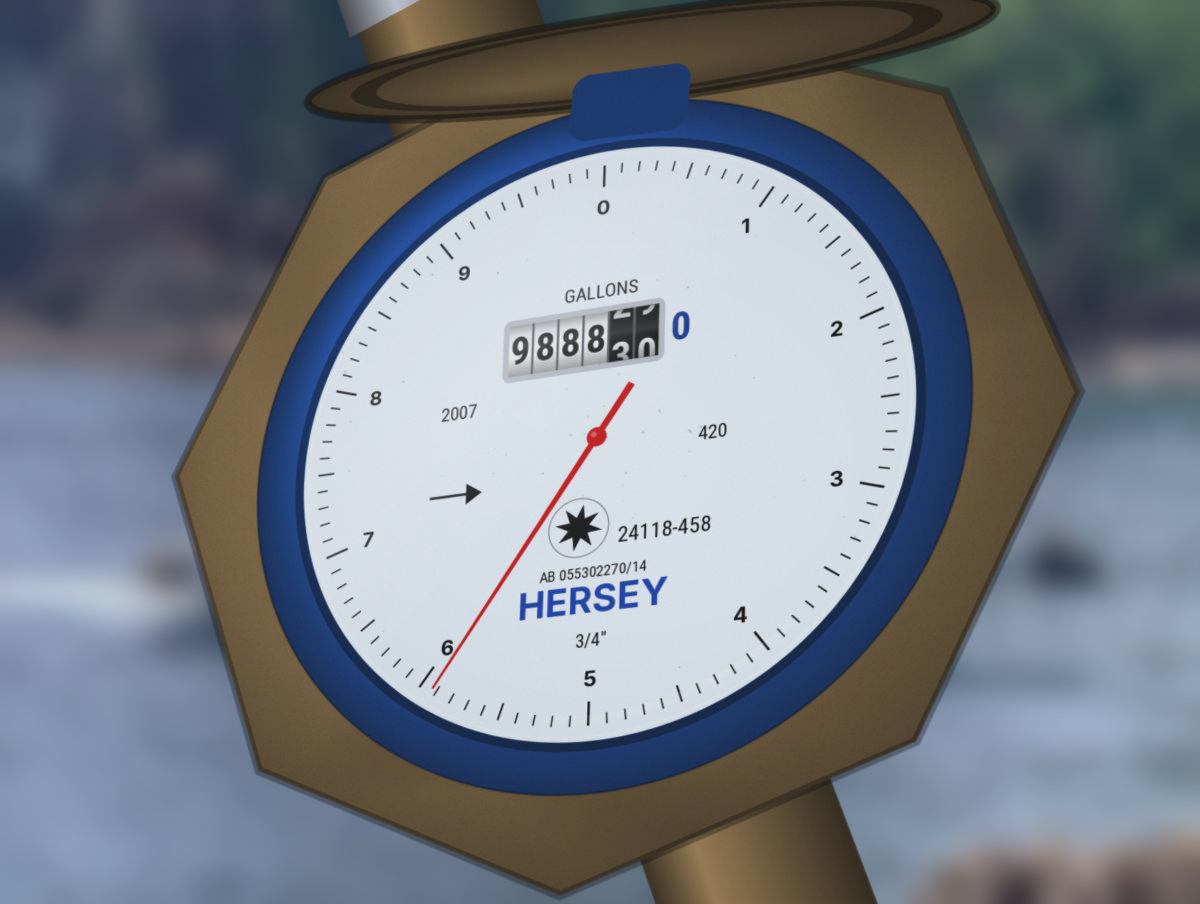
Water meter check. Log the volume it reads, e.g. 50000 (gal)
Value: 9888295.9 (gal)
